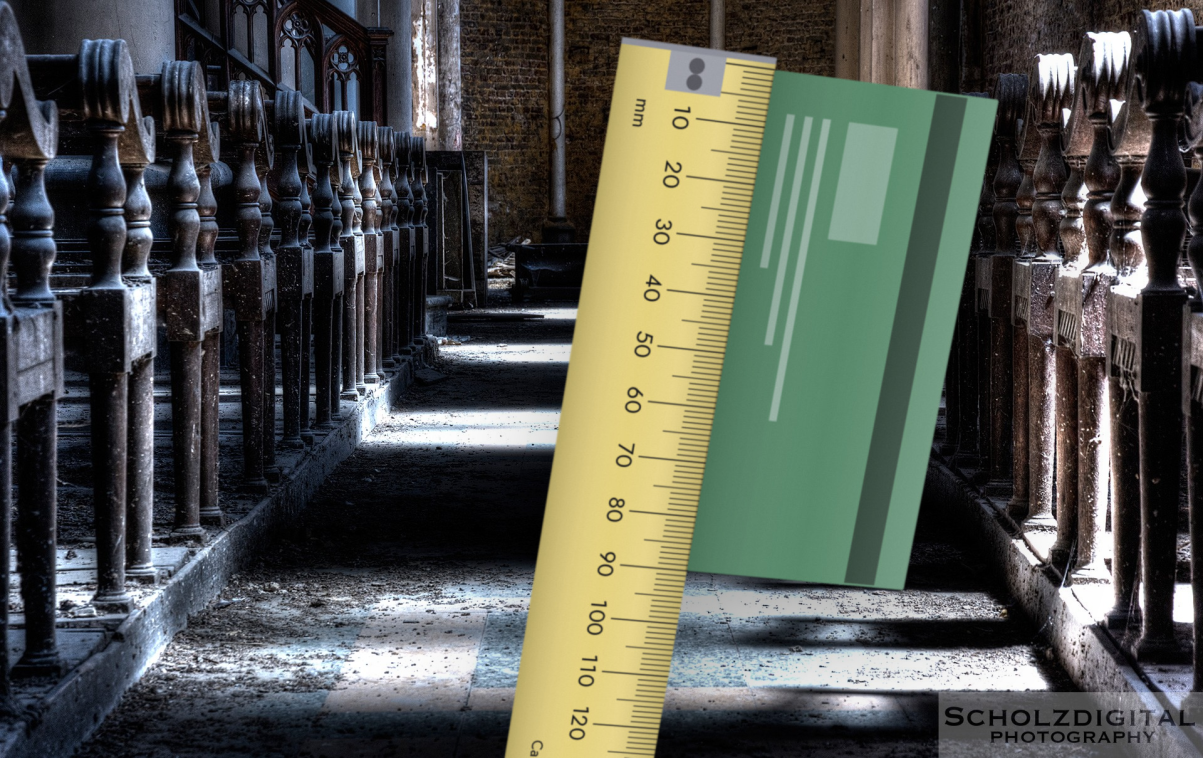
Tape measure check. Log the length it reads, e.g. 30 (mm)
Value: 90 (mm)
